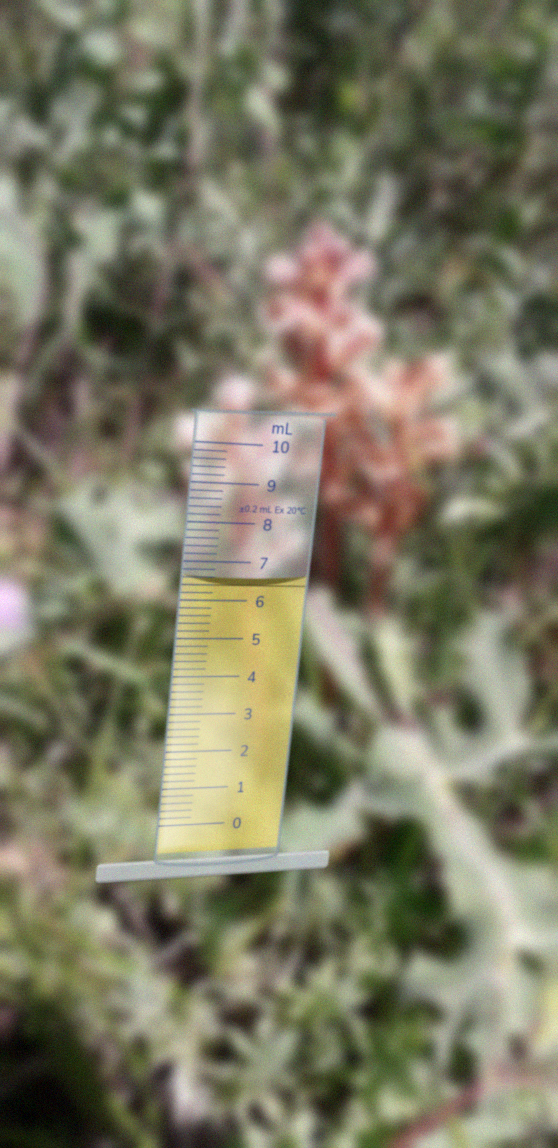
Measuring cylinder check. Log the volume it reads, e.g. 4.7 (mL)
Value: 6.4 (mL)
